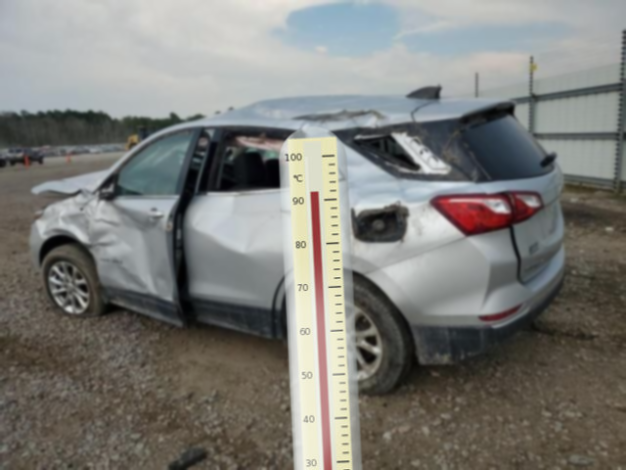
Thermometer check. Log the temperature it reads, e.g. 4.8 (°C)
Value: 92 (°C)
